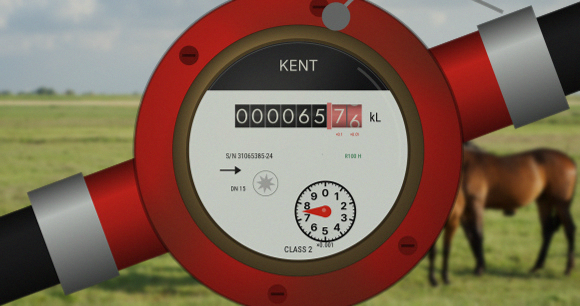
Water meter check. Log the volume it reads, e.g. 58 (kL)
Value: 65.757 (kL)
